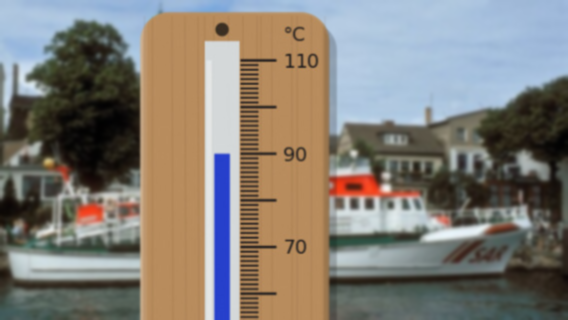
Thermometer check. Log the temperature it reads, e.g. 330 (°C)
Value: 90 (°C)
